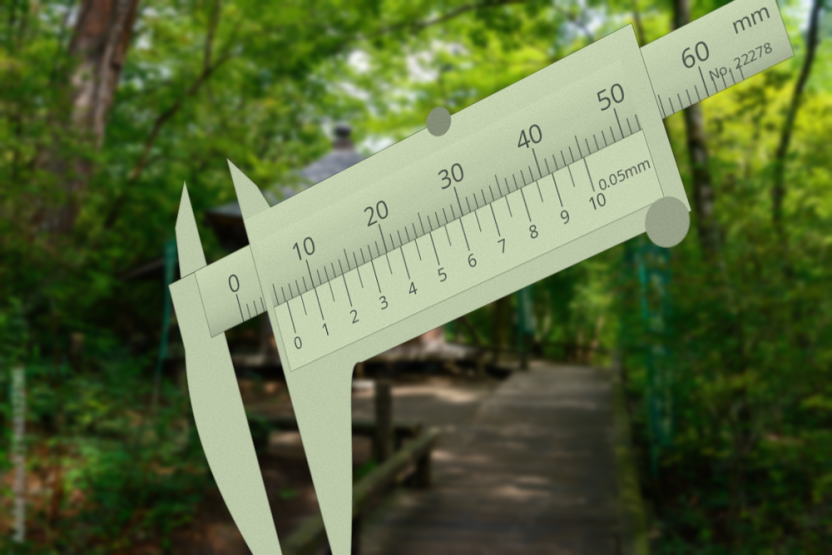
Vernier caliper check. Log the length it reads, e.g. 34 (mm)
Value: 6.2 (mm)
